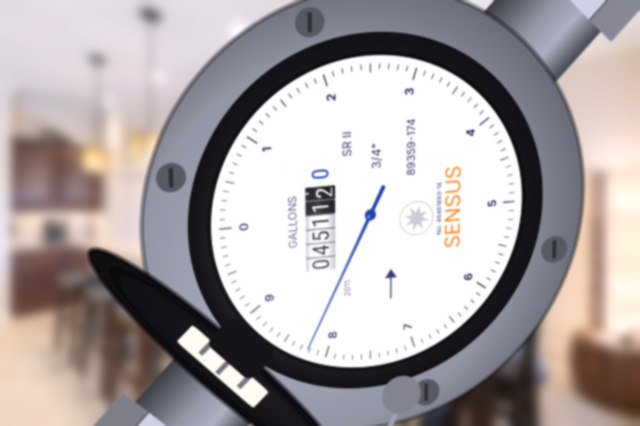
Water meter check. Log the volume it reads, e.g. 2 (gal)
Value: 451118.2 (gal)
